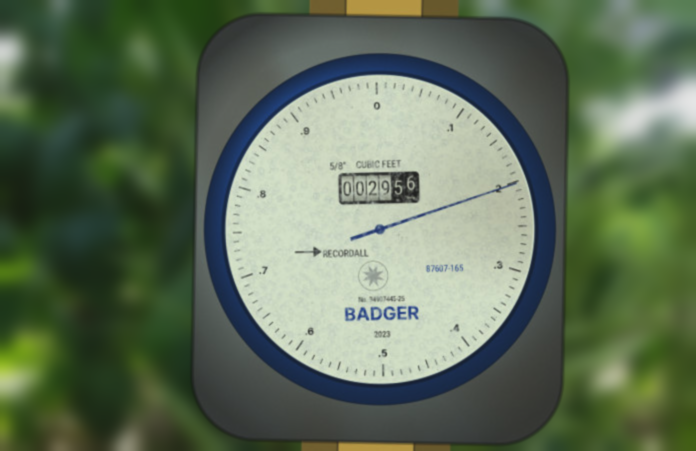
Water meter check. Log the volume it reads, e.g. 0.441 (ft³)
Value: 2956.20 (ft³)
